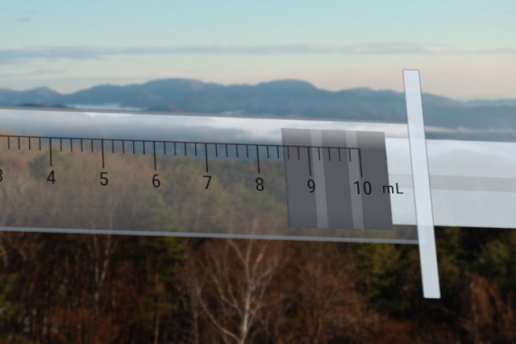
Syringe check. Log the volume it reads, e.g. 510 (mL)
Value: 8.5 (mL)
